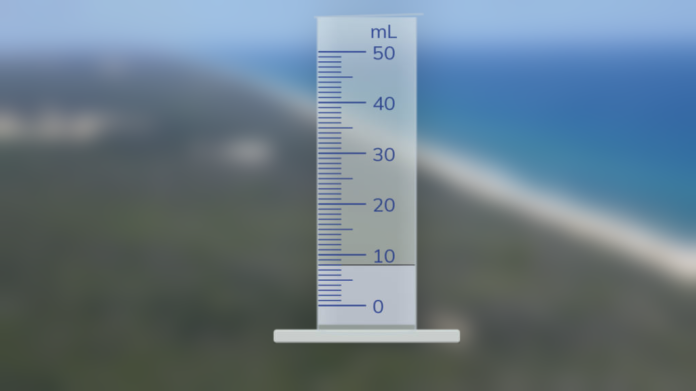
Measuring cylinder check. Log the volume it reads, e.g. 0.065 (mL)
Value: 8 (mL)
